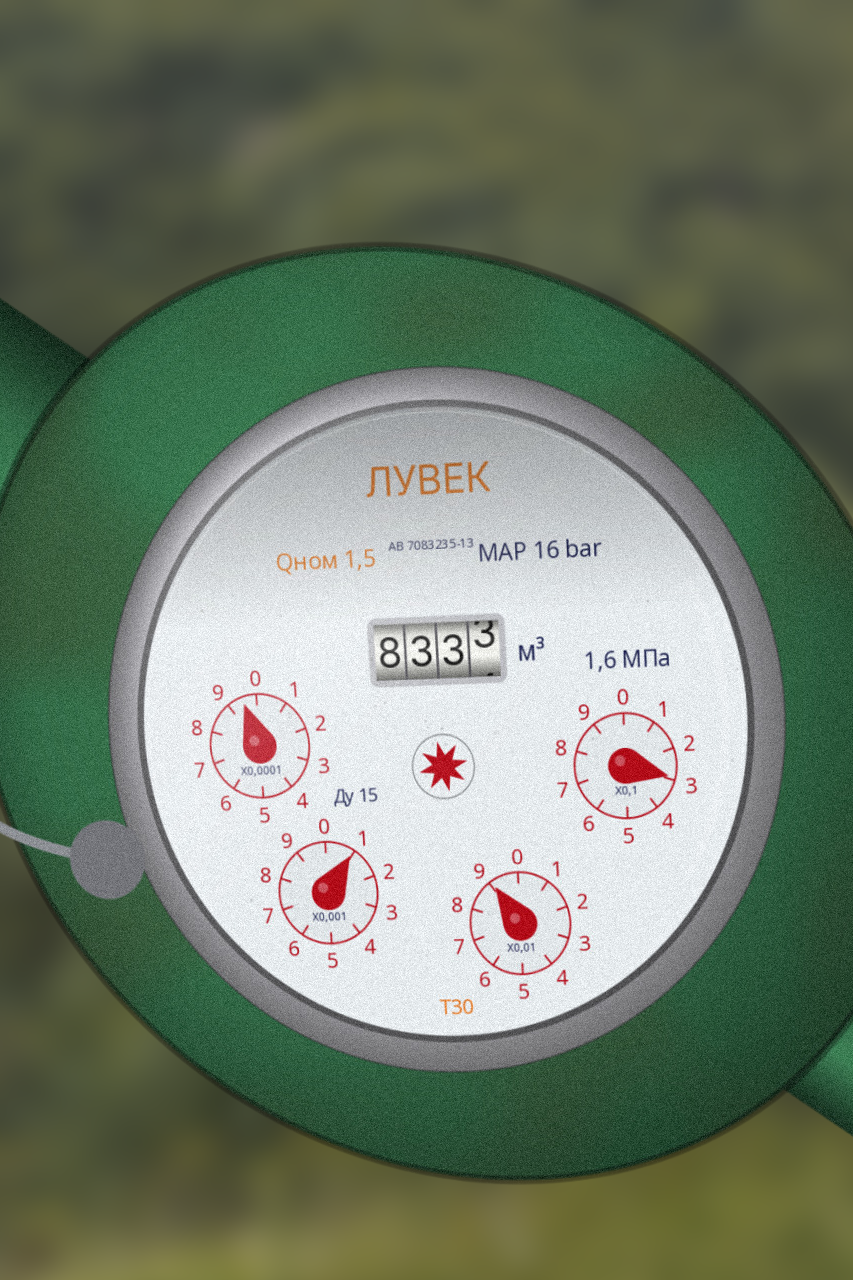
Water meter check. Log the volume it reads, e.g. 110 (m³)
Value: 8333.2909 (m³)
